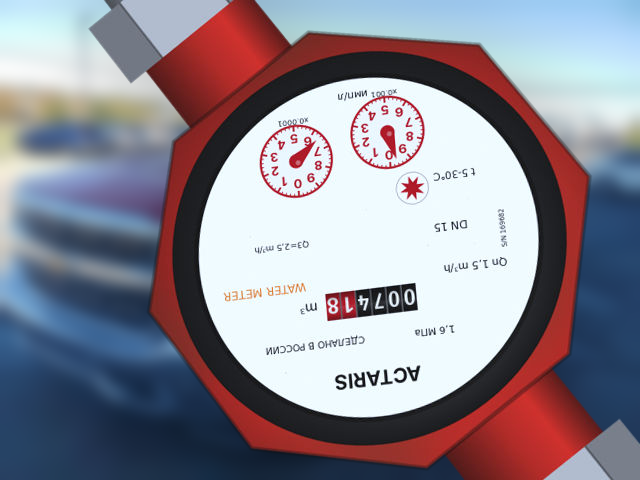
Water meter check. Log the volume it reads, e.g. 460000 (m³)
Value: 74.1796 (m³)
